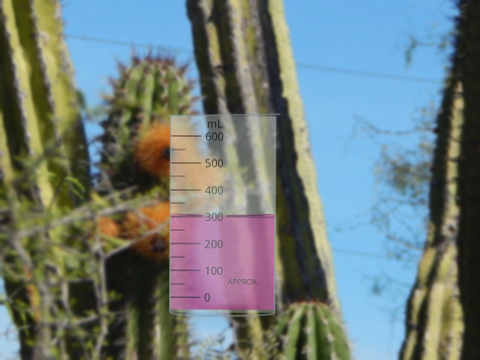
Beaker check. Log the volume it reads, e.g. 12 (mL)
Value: 300 (mL)
